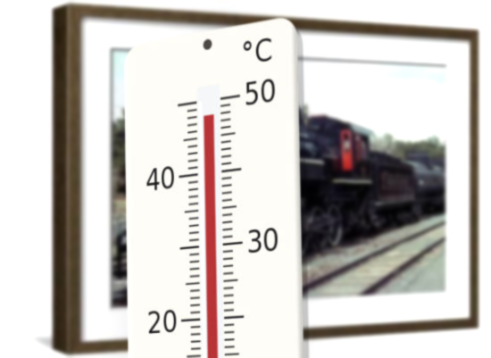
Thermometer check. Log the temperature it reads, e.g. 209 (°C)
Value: 48 (°C)
